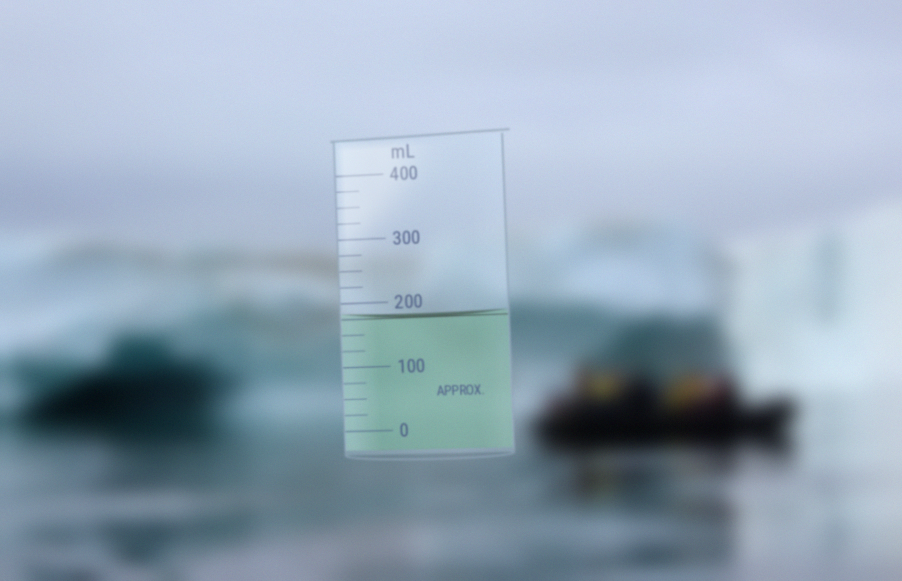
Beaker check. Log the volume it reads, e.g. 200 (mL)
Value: 175 (mL)
